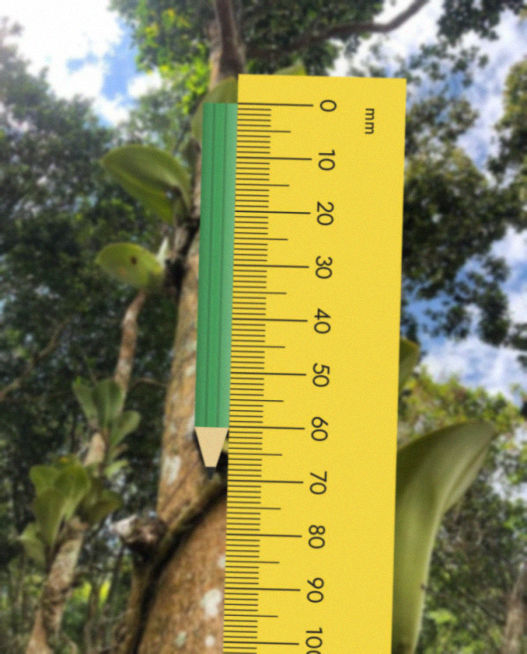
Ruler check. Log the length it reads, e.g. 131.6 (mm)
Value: 70 (mm)
